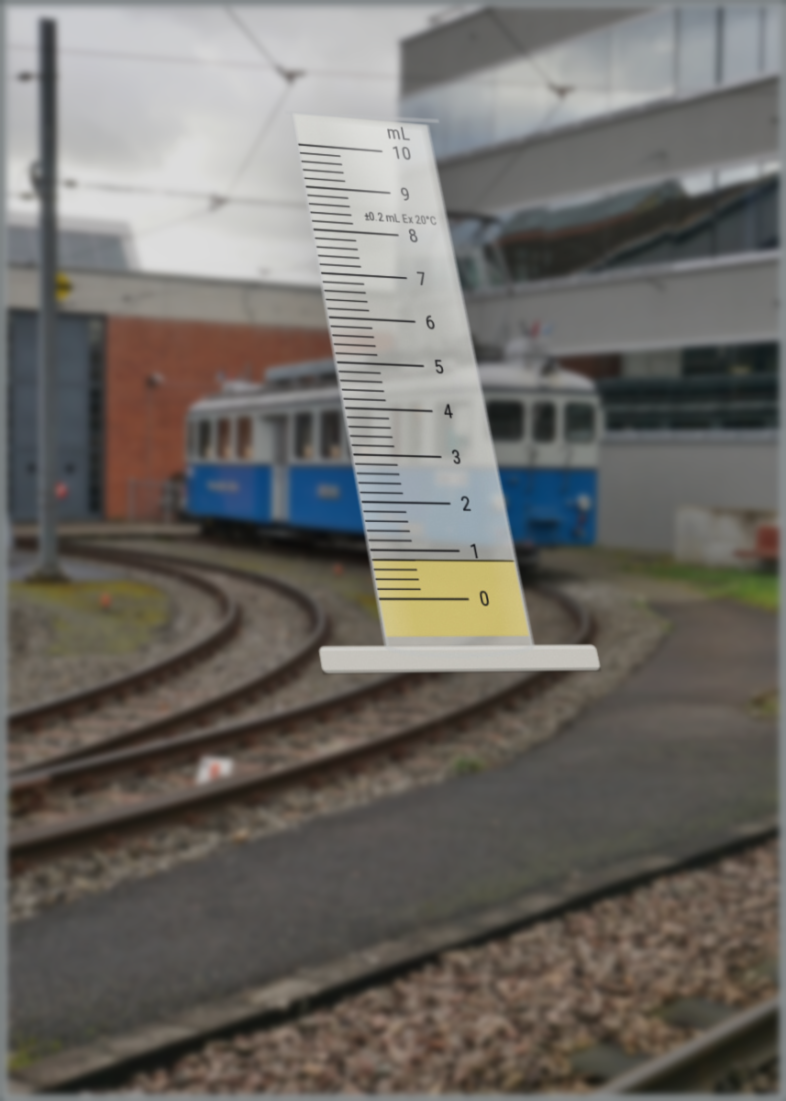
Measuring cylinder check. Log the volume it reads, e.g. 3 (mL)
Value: 0.8 (mL)
